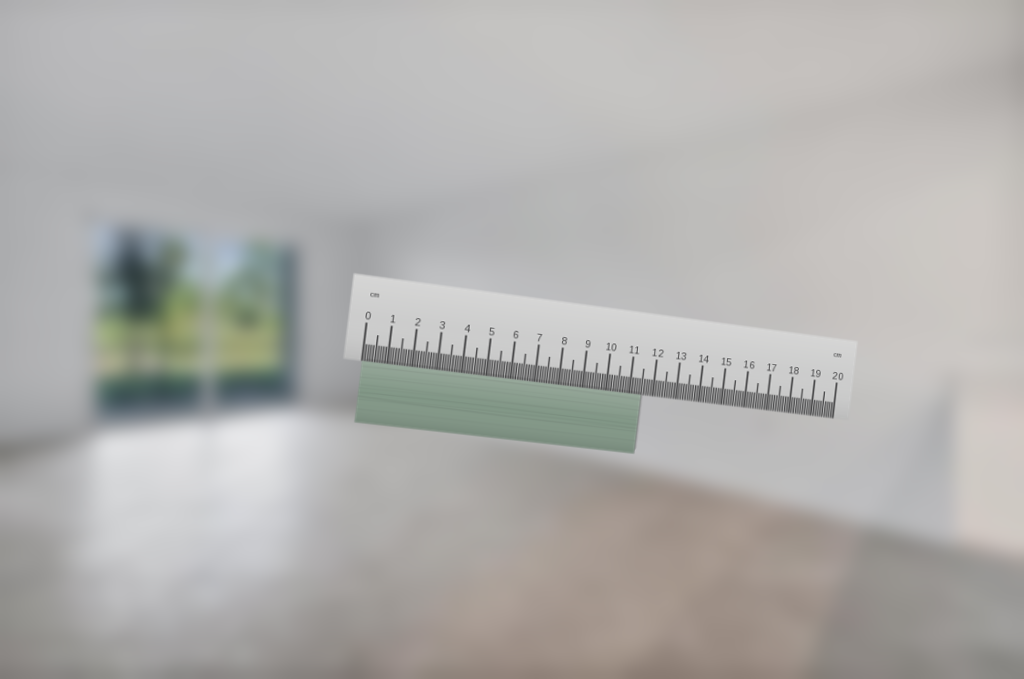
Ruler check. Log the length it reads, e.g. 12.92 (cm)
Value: 11.5 (cm)
